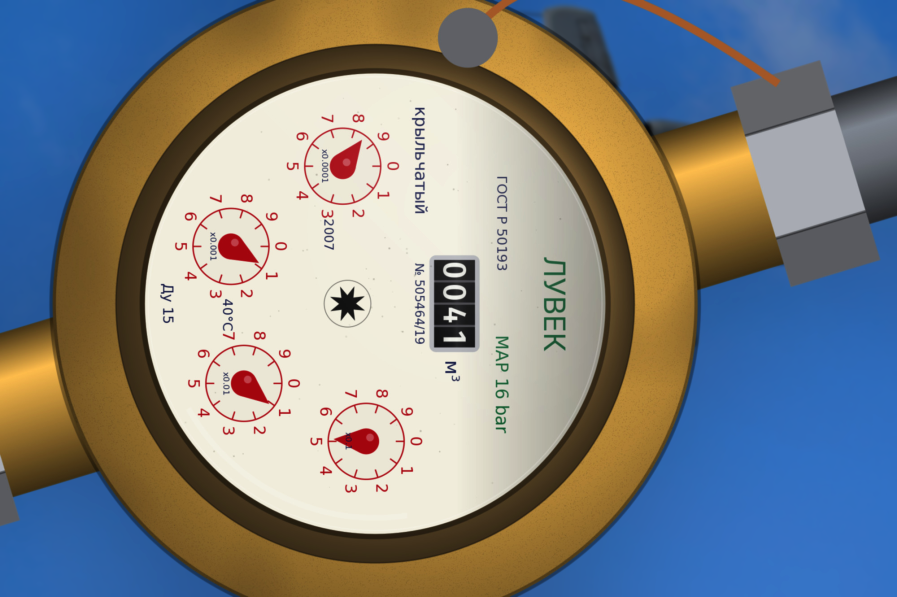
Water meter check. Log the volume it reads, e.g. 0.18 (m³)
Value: 41.5108 (m³)
